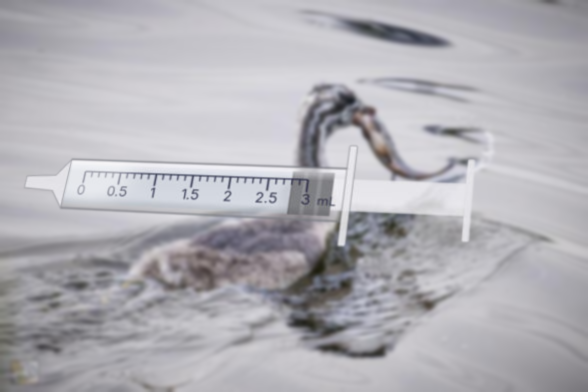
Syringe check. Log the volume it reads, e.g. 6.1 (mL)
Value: 2.8 (mL)
